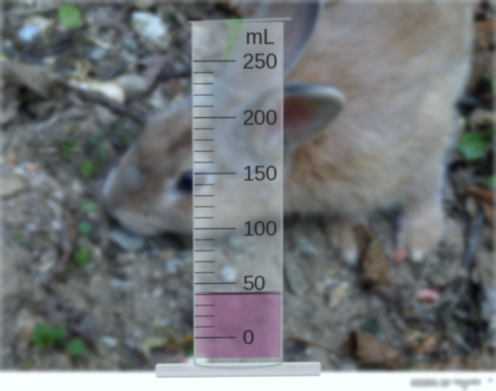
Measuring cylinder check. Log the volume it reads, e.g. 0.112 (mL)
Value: 40 (mL)
